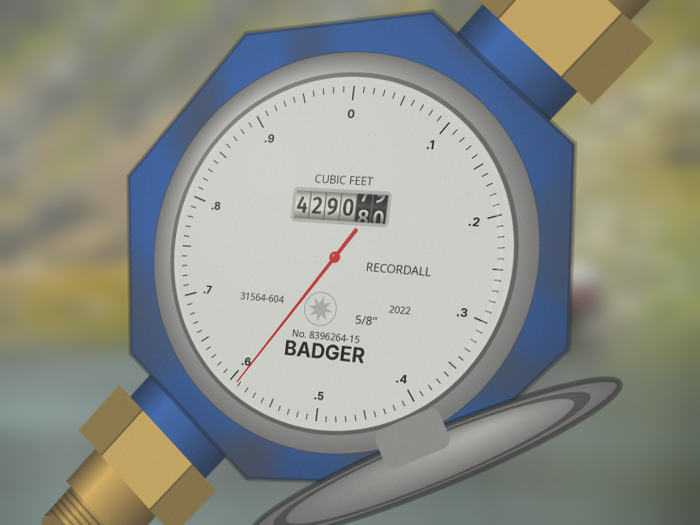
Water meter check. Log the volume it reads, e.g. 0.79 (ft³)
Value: 429079.59 (ft³)
